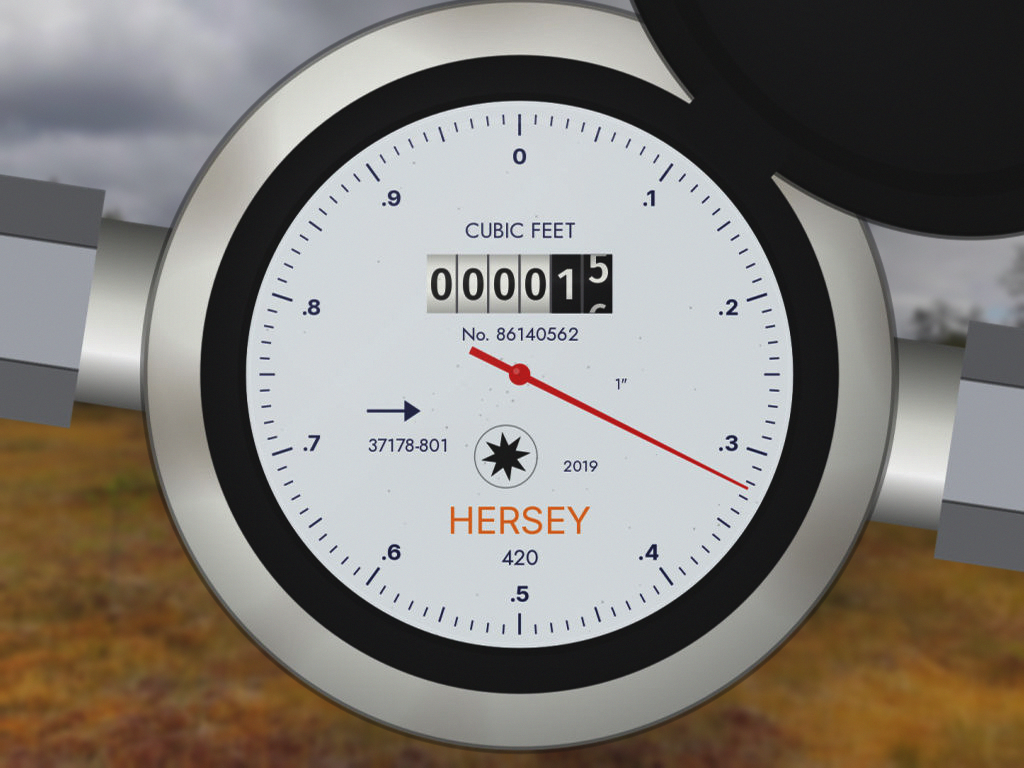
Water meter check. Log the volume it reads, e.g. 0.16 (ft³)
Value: 15.32 (ft³)
